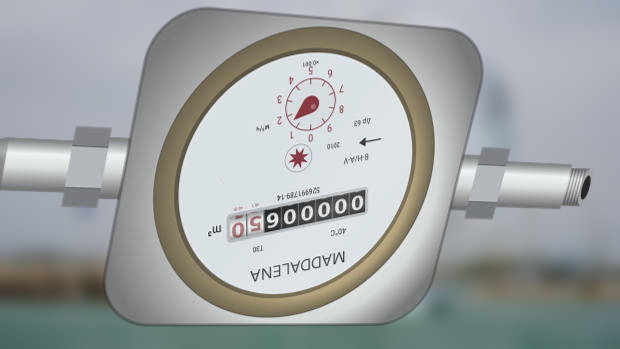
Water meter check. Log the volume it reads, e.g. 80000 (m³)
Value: 6.501 (m³)
